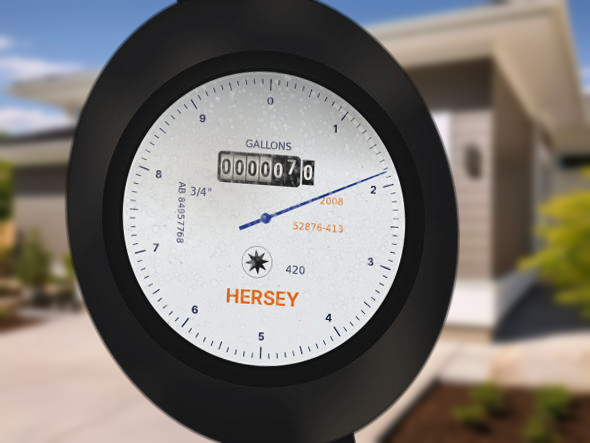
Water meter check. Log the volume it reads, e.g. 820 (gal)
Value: 71.8 (gal)
